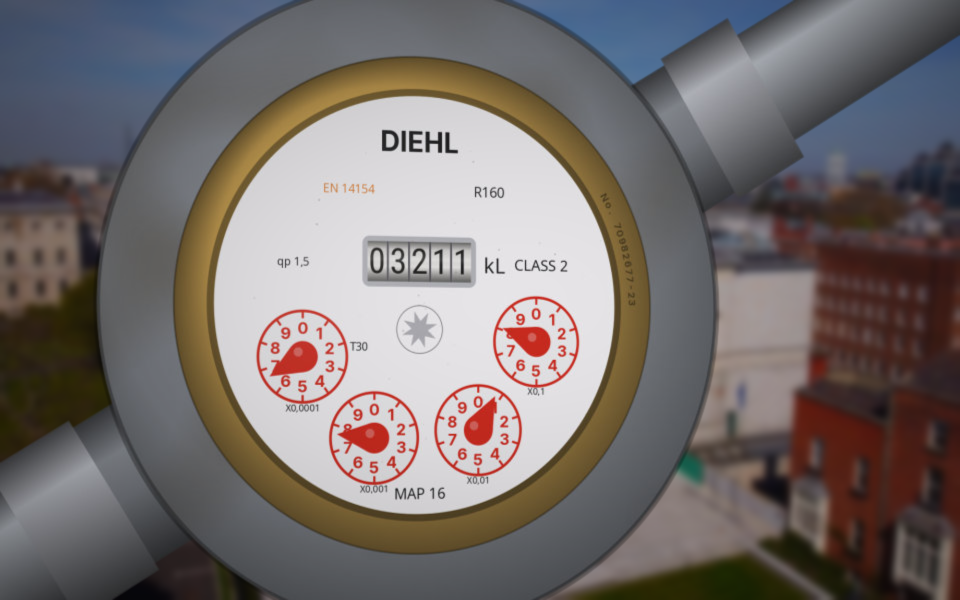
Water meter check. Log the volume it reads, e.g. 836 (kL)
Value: 3211.8076 (kL)
